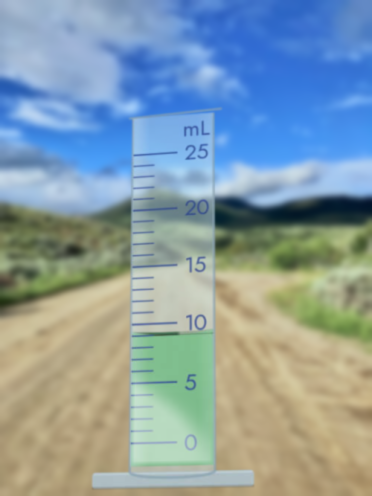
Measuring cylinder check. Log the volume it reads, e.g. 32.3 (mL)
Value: 9 (mL)
